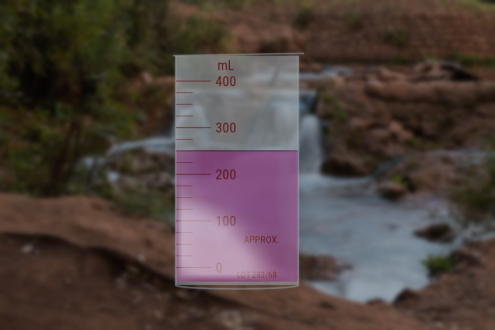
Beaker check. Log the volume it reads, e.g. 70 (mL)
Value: 250 (mL)
